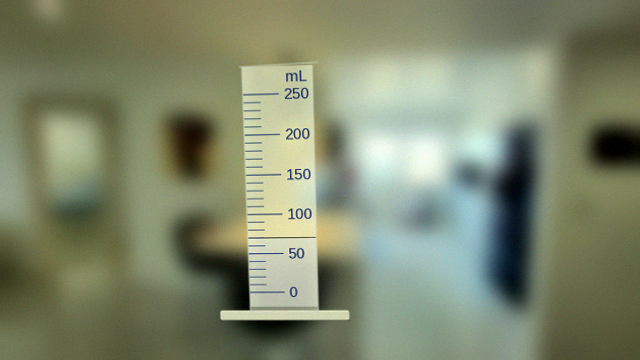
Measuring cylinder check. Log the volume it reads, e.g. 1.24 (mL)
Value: 70 (mL)
